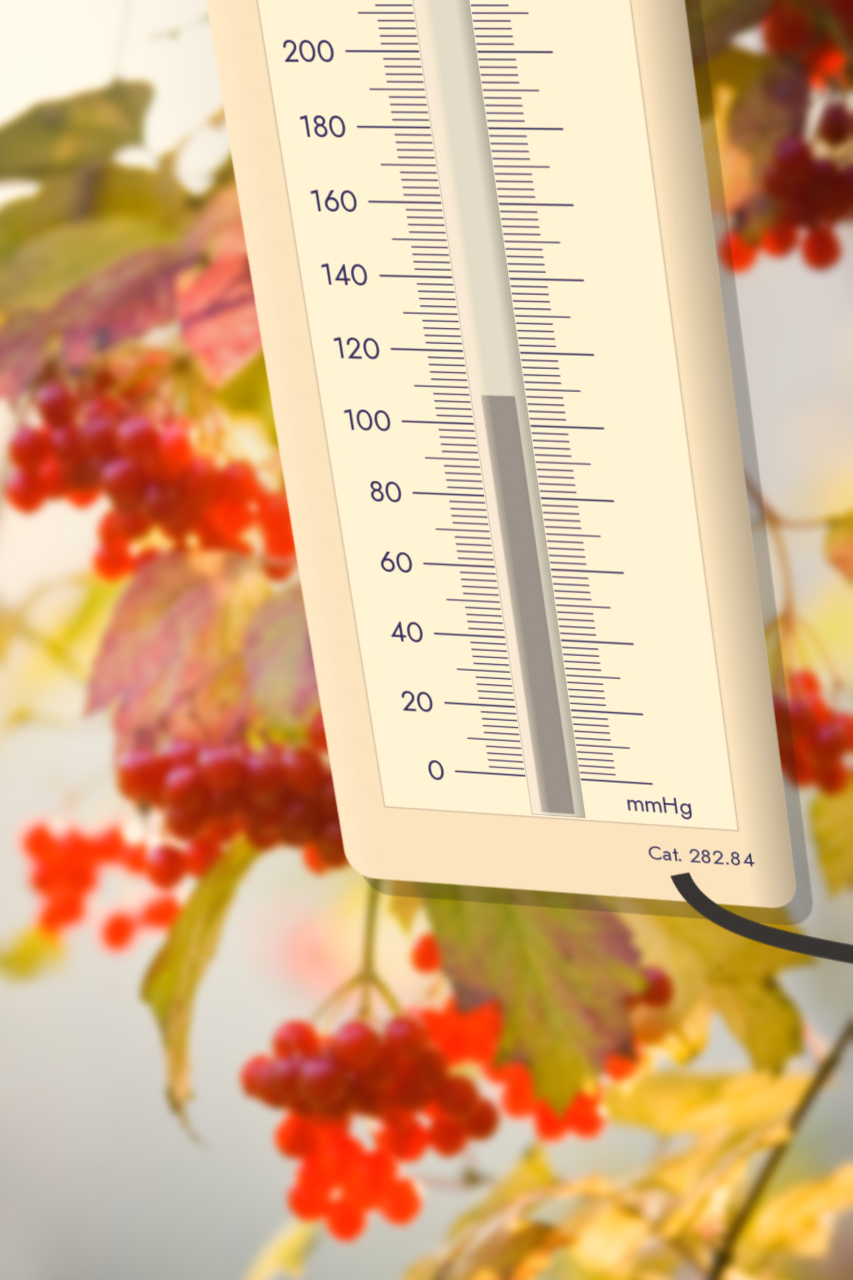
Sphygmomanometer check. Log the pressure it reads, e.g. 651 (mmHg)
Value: 108 (mmHg)
